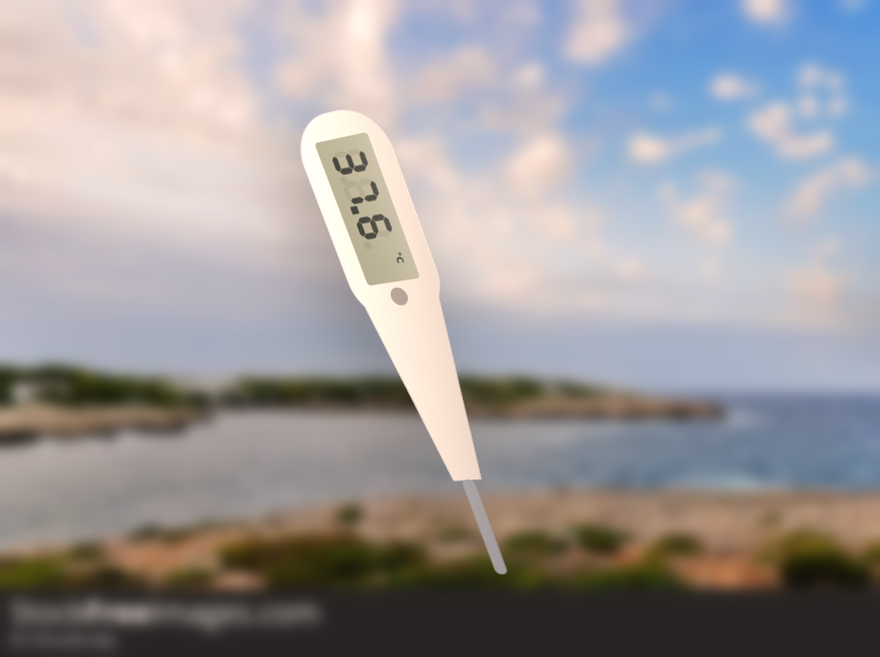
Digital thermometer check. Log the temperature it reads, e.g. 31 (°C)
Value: 37.6 (°C)
